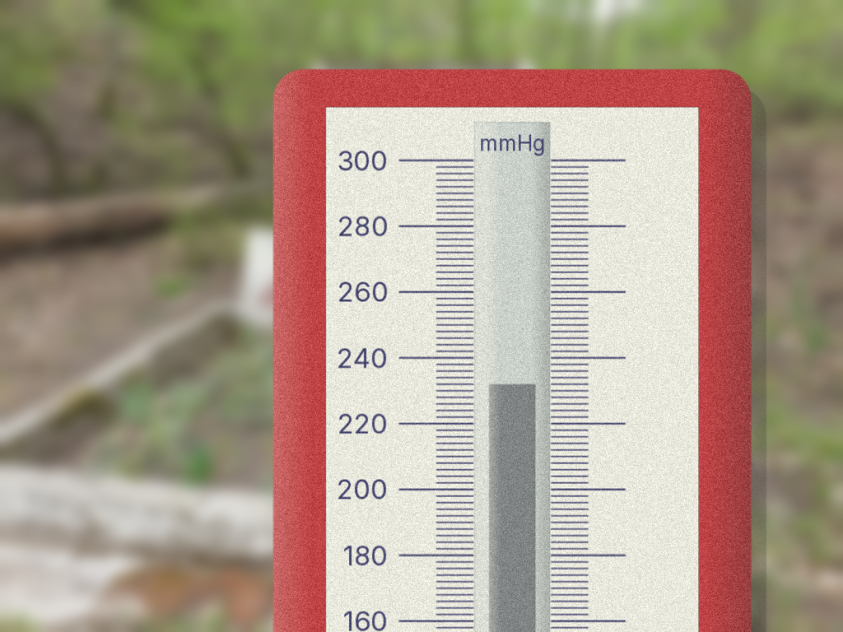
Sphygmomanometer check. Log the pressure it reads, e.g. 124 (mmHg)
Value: 232 (mmHg)
